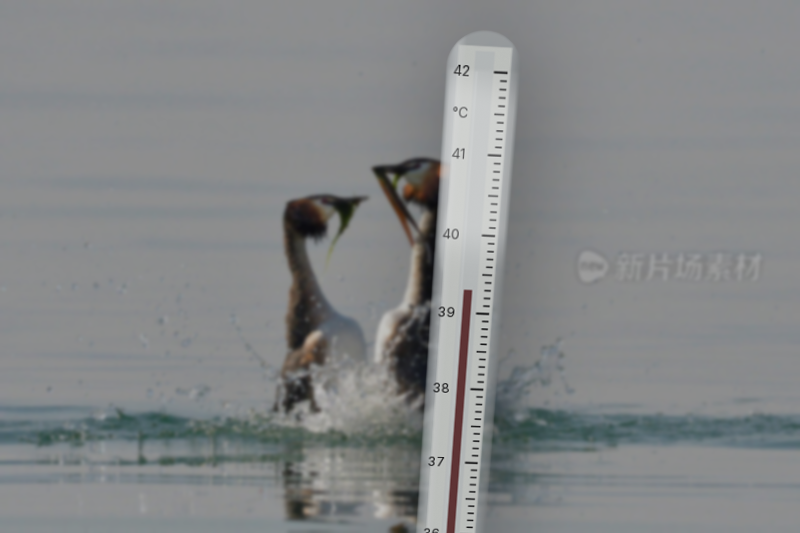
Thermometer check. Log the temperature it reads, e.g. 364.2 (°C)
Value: 39.3 (°C)
